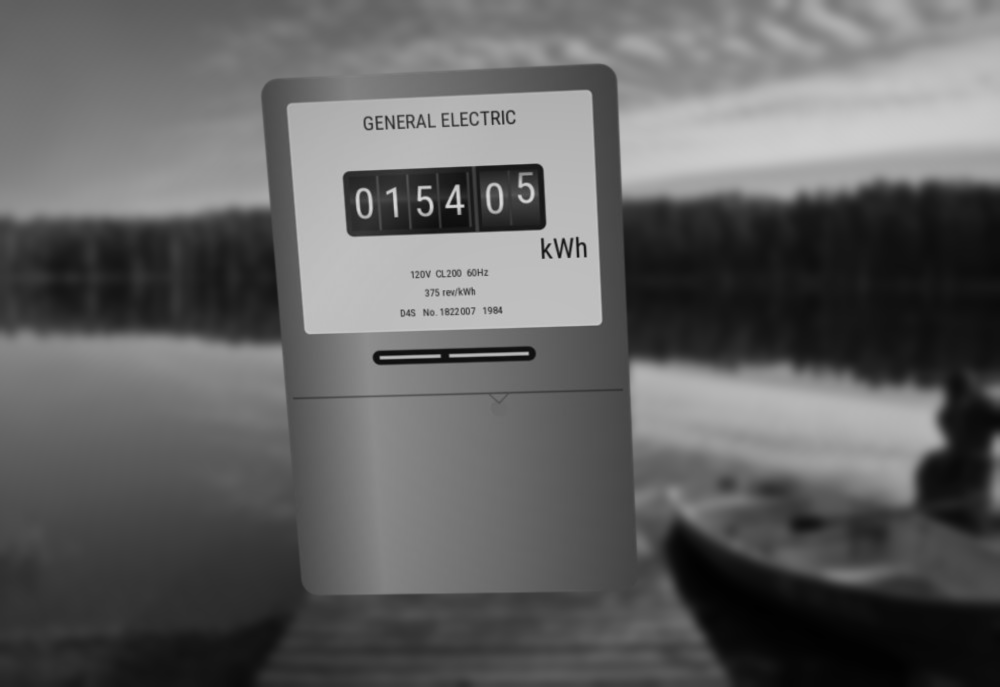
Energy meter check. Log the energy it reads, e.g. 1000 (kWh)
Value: 154.05 (kWh)
